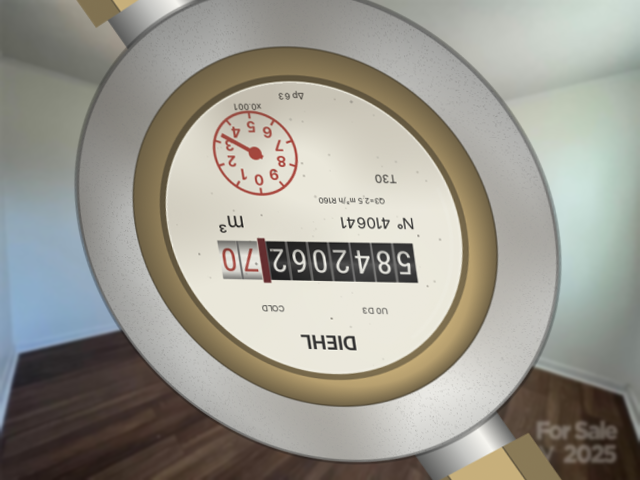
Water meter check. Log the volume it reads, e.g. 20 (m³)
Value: 5842062.703 (m³)
